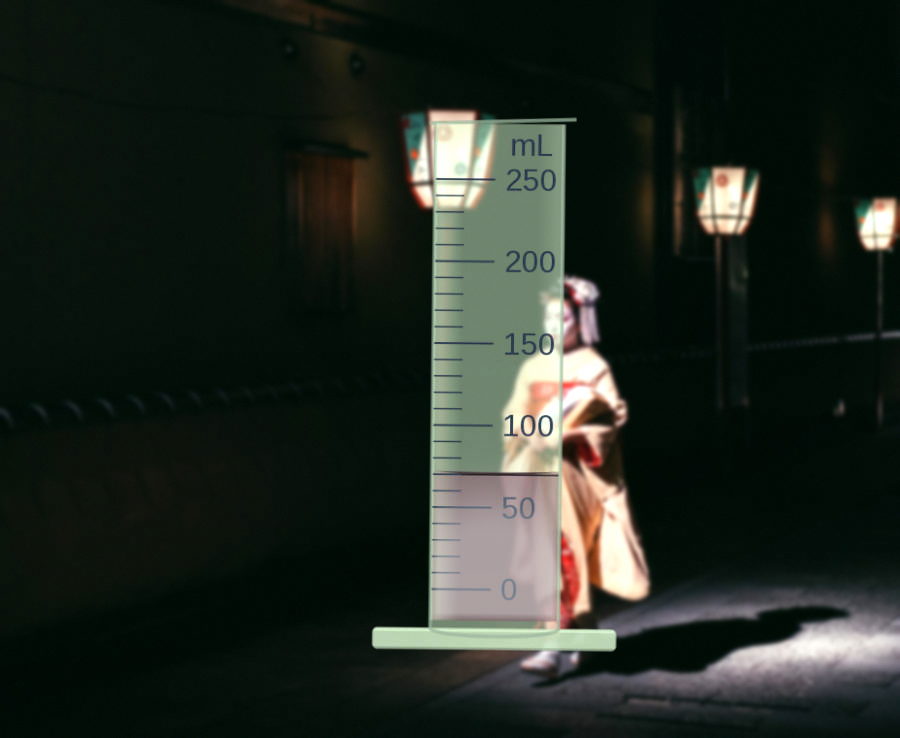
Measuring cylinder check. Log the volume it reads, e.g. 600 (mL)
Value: 70 (mL)
